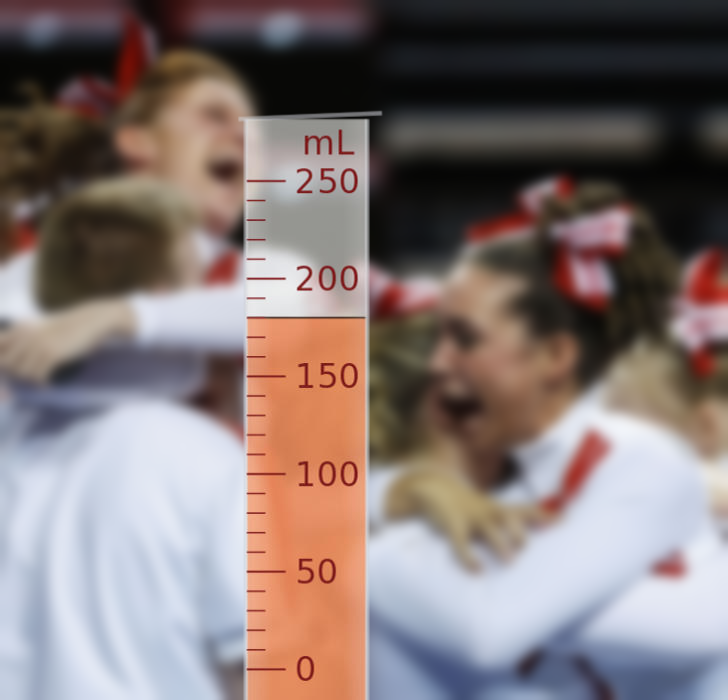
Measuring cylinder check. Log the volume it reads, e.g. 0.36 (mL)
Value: 180 (mL)
